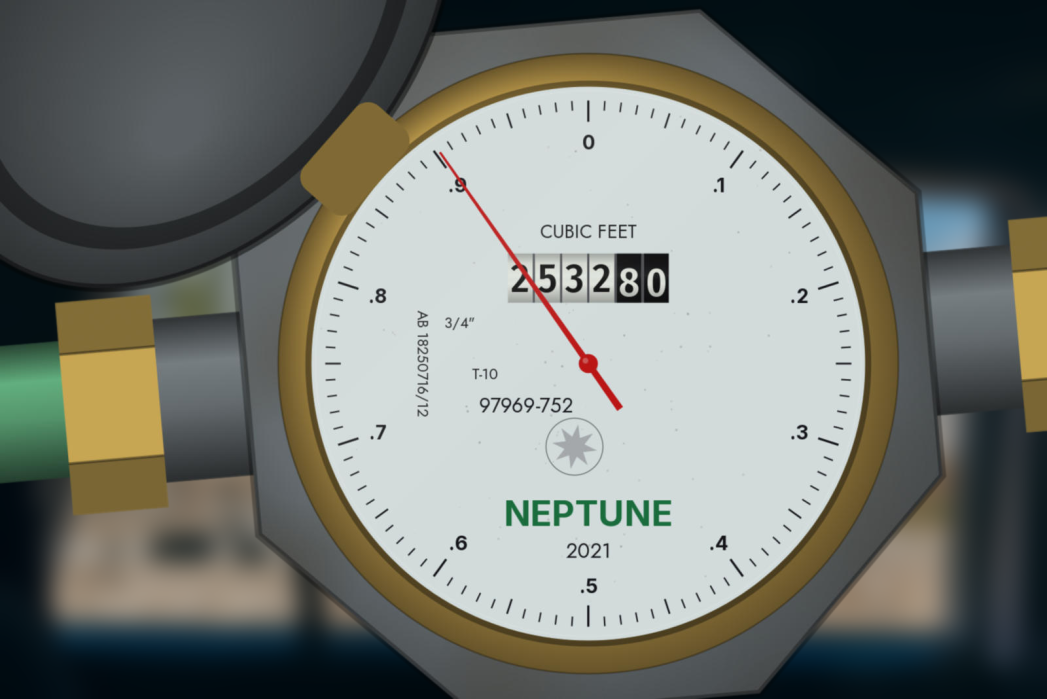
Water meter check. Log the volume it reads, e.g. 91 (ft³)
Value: 253279.90 (ft³)
